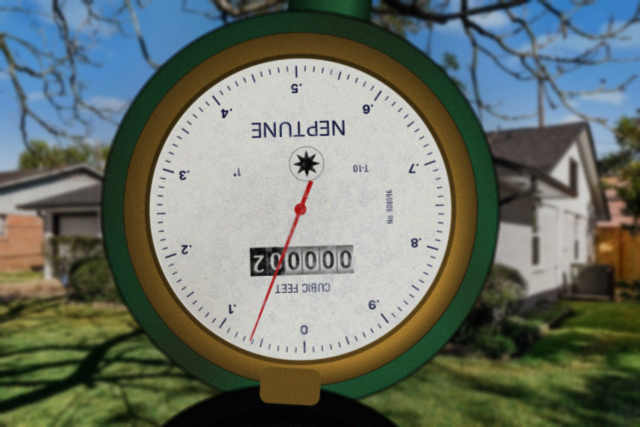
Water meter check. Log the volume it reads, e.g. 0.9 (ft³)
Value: 2.06 (ft³)
